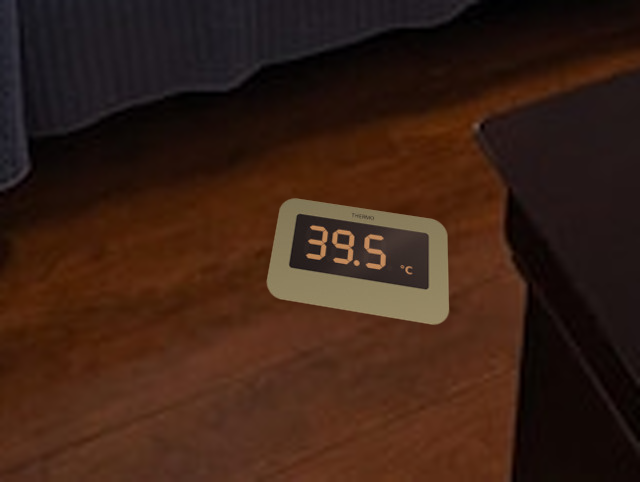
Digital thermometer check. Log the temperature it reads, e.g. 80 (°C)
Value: 39.5 (°C)
